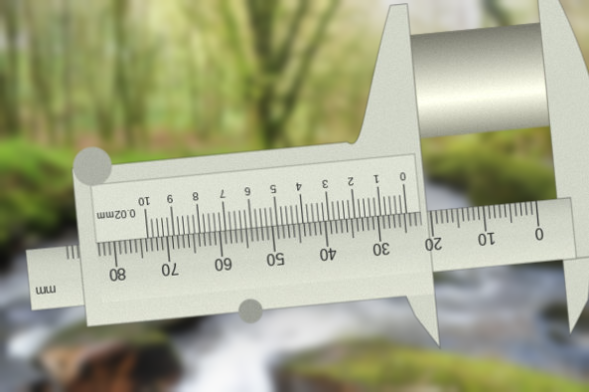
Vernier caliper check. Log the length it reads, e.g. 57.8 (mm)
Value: 24.6 (mm)
